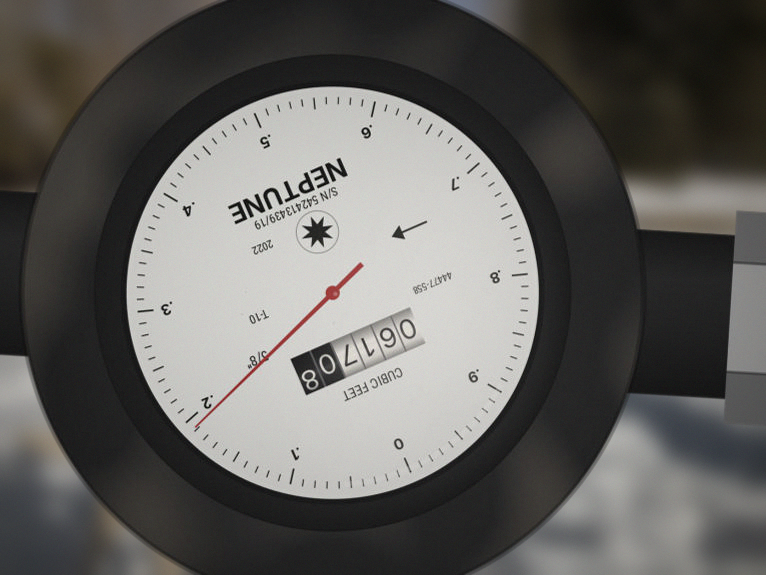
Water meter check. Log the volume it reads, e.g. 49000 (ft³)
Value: 61708.19 (ft³)
